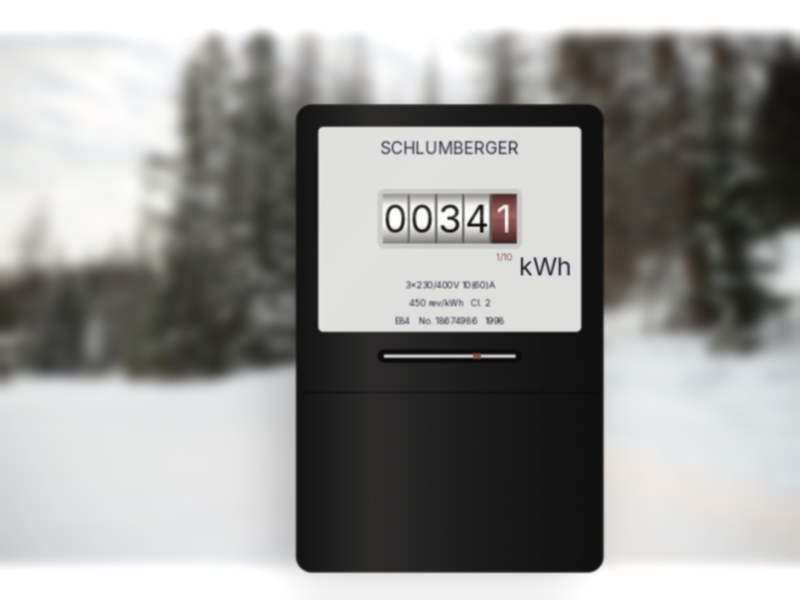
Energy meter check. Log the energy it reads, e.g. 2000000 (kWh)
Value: 34.1 (kWh)
